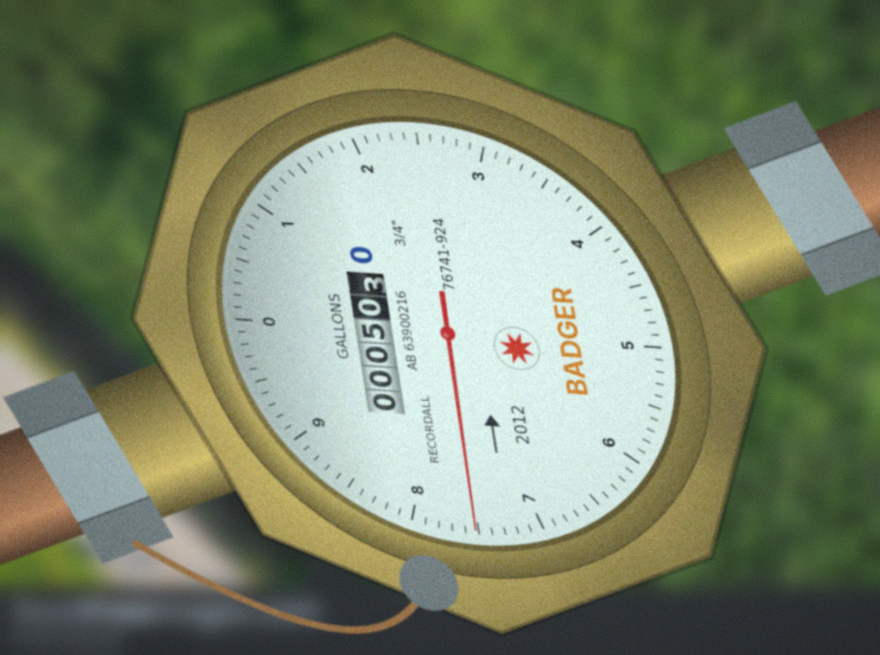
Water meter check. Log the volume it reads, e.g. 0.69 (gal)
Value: 5027.5 (gal)
